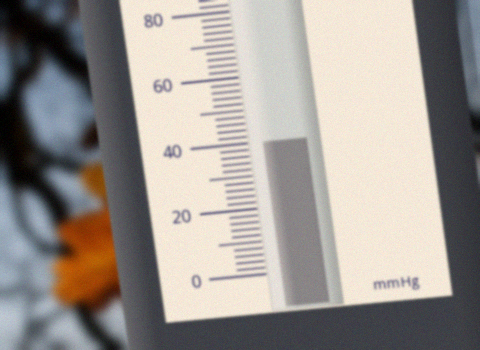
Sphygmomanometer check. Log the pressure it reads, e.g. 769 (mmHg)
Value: 40 (mmHg)
